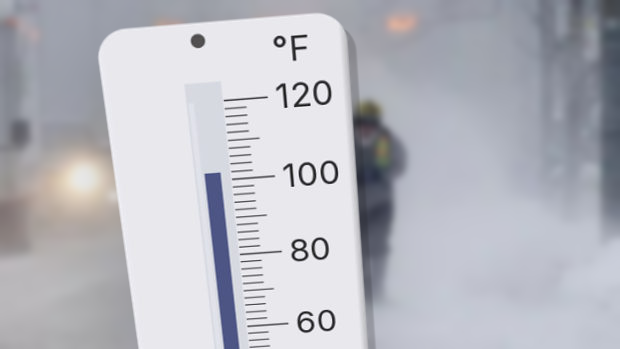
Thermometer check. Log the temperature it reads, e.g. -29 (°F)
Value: 102 (°F)
